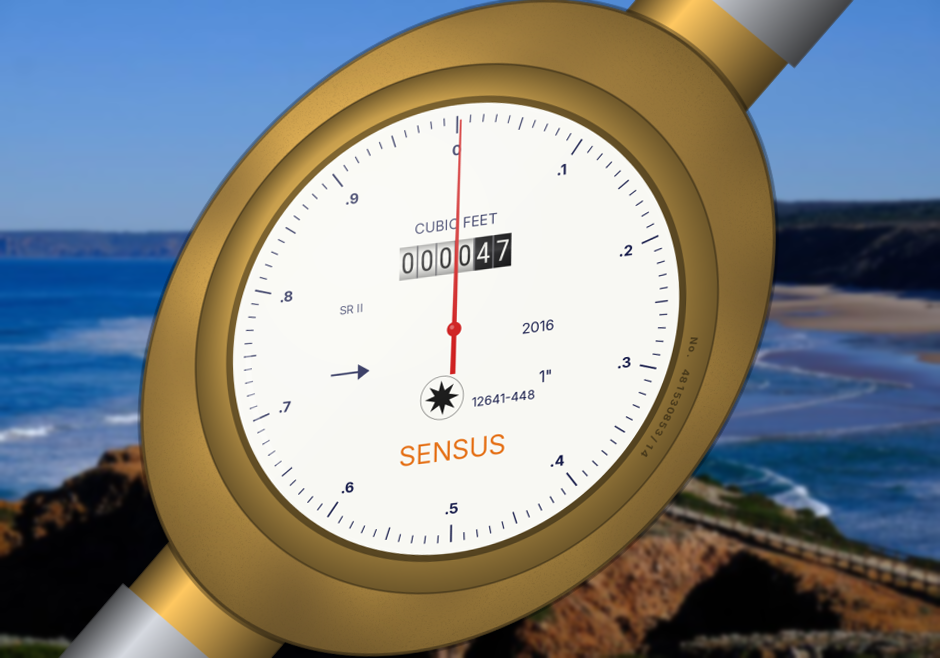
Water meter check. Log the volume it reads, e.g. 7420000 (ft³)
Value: 47.00 (ft³)
